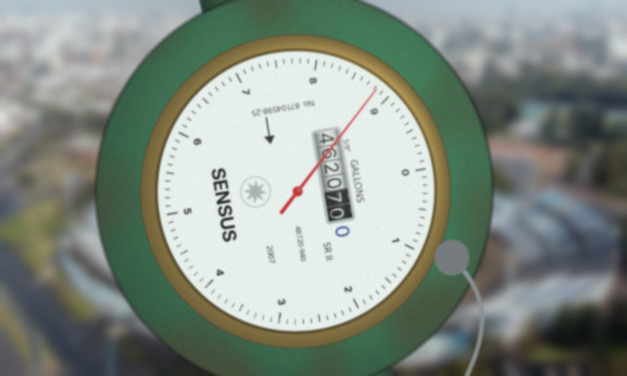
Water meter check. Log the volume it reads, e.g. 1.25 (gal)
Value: 4620698.8 (gal)
